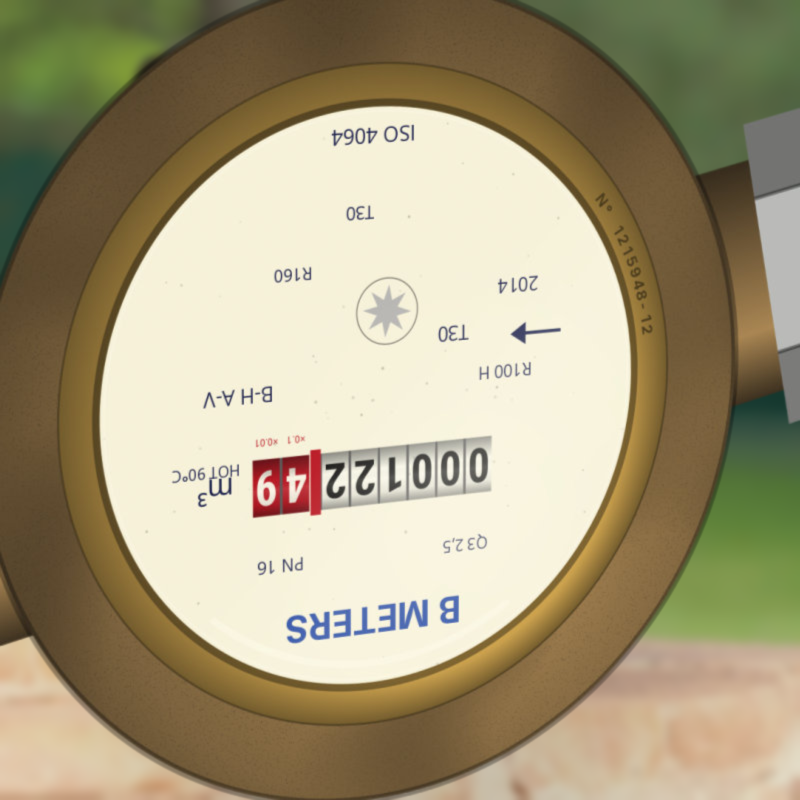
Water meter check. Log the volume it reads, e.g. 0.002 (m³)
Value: 122.49 (m³)
